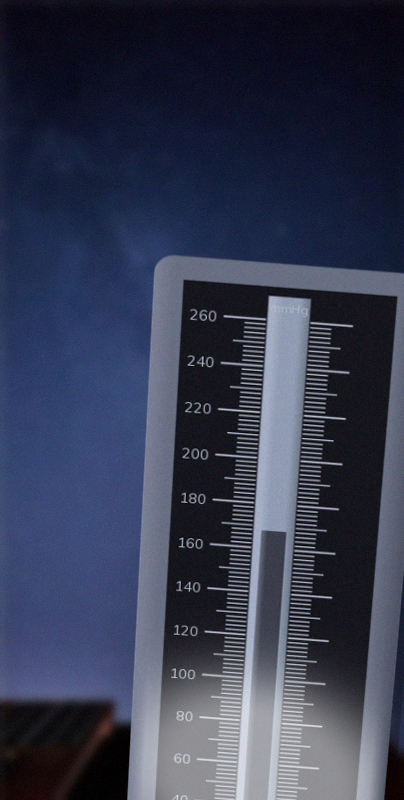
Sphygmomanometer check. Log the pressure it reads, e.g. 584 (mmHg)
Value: 168 (mmHg)
